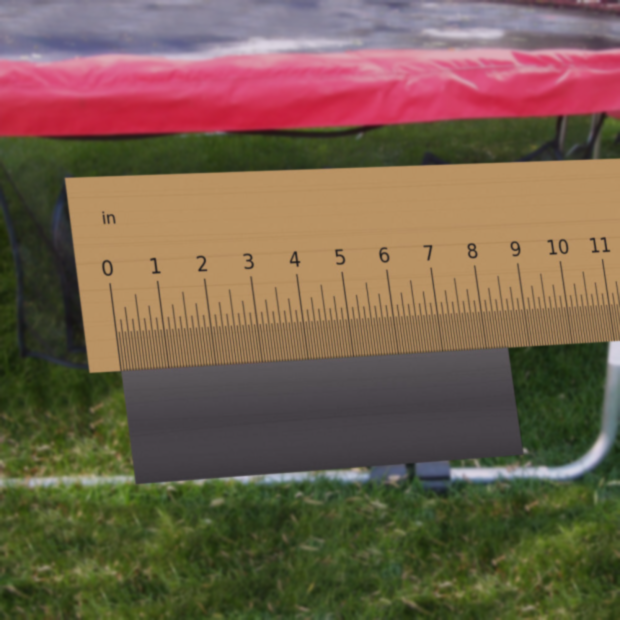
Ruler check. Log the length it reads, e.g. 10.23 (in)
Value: 8.5 (in)
